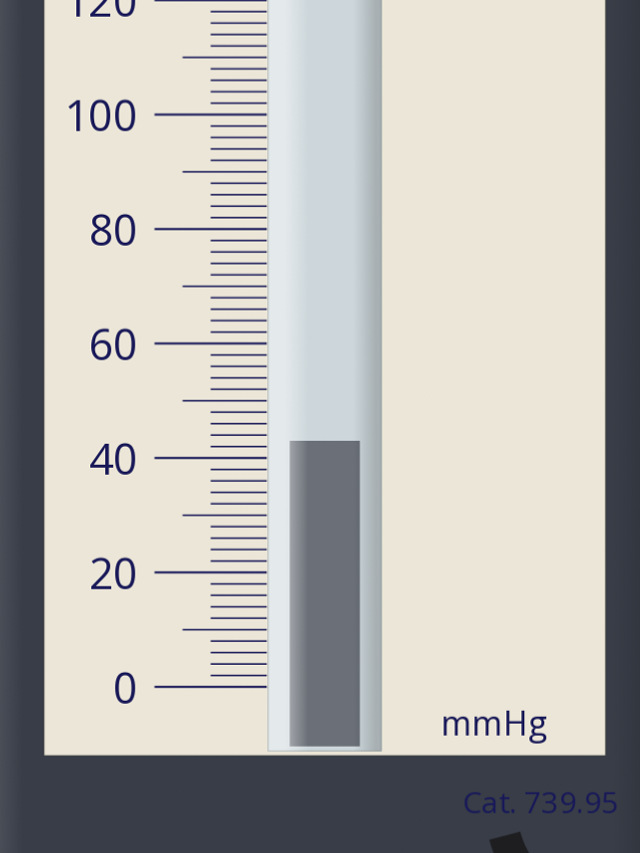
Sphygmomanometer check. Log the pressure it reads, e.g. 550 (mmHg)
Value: 43 (mmHg)
